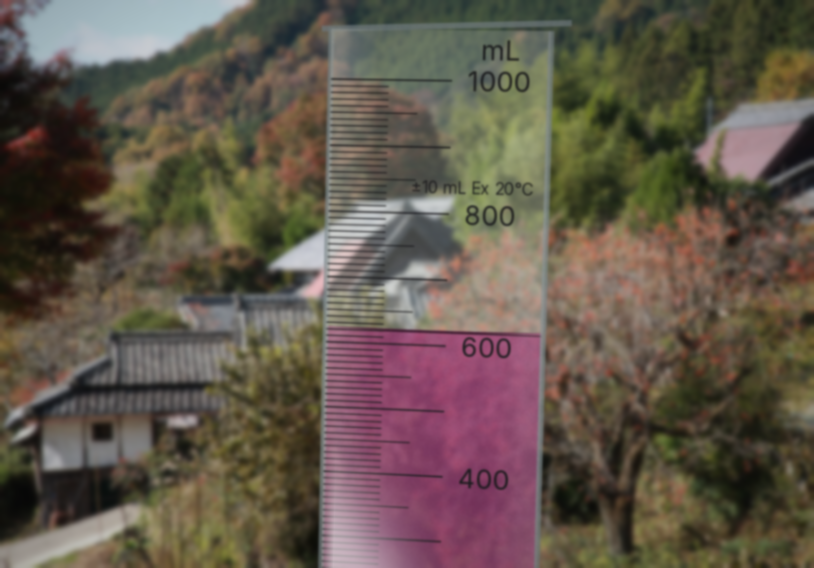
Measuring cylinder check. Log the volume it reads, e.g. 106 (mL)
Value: 620 (mL)
